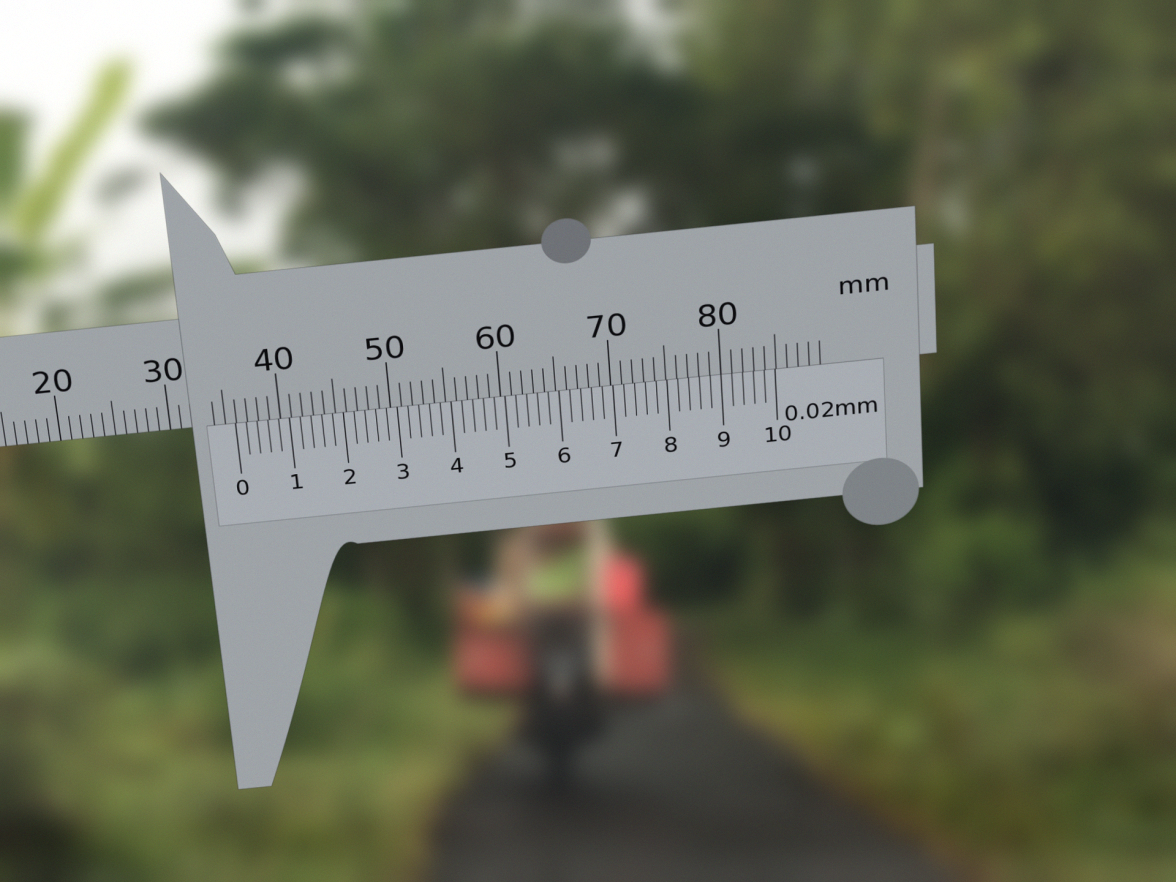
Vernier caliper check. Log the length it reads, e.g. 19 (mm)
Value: 35.9 (mm)
